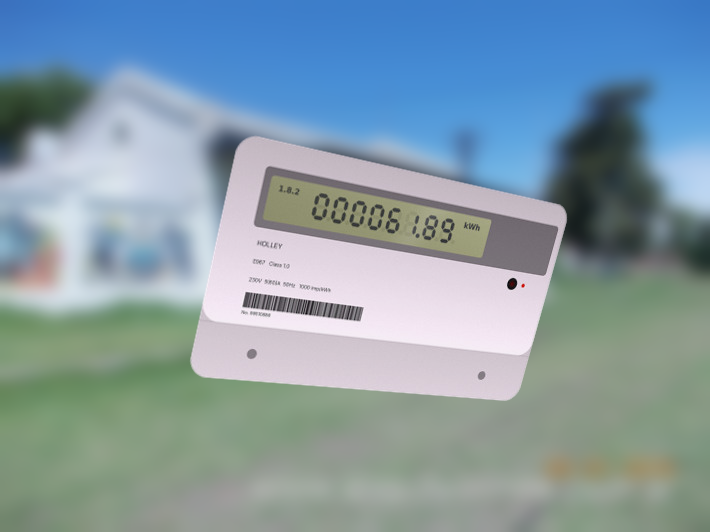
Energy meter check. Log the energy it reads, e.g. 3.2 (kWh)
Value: 61.89 (kWh)
